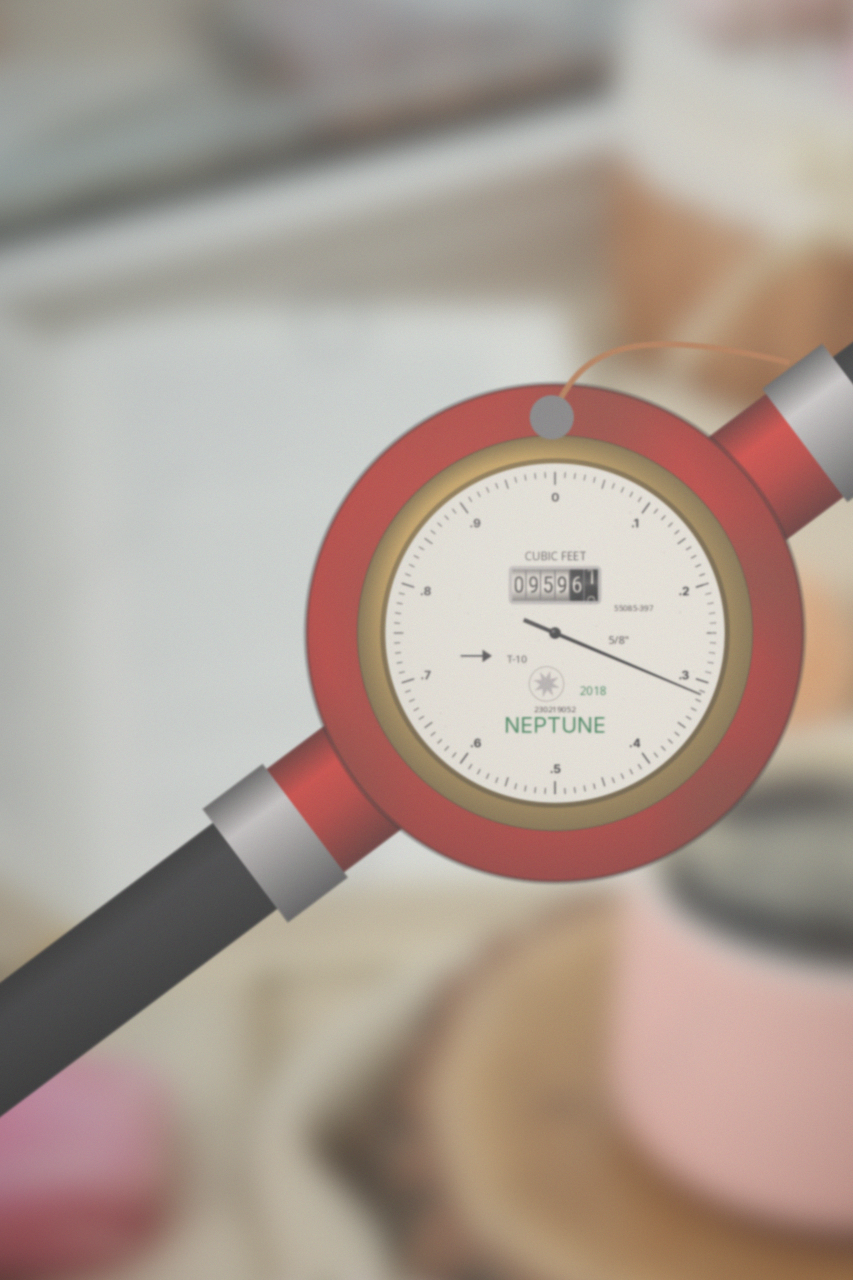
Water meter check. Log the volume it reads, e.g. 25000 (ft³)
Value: 95961.31 (ft³)
